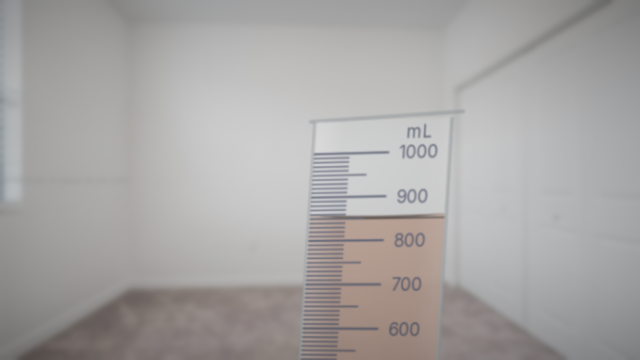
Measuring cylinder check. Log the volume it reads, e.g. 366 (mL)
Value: 850 (mL)
